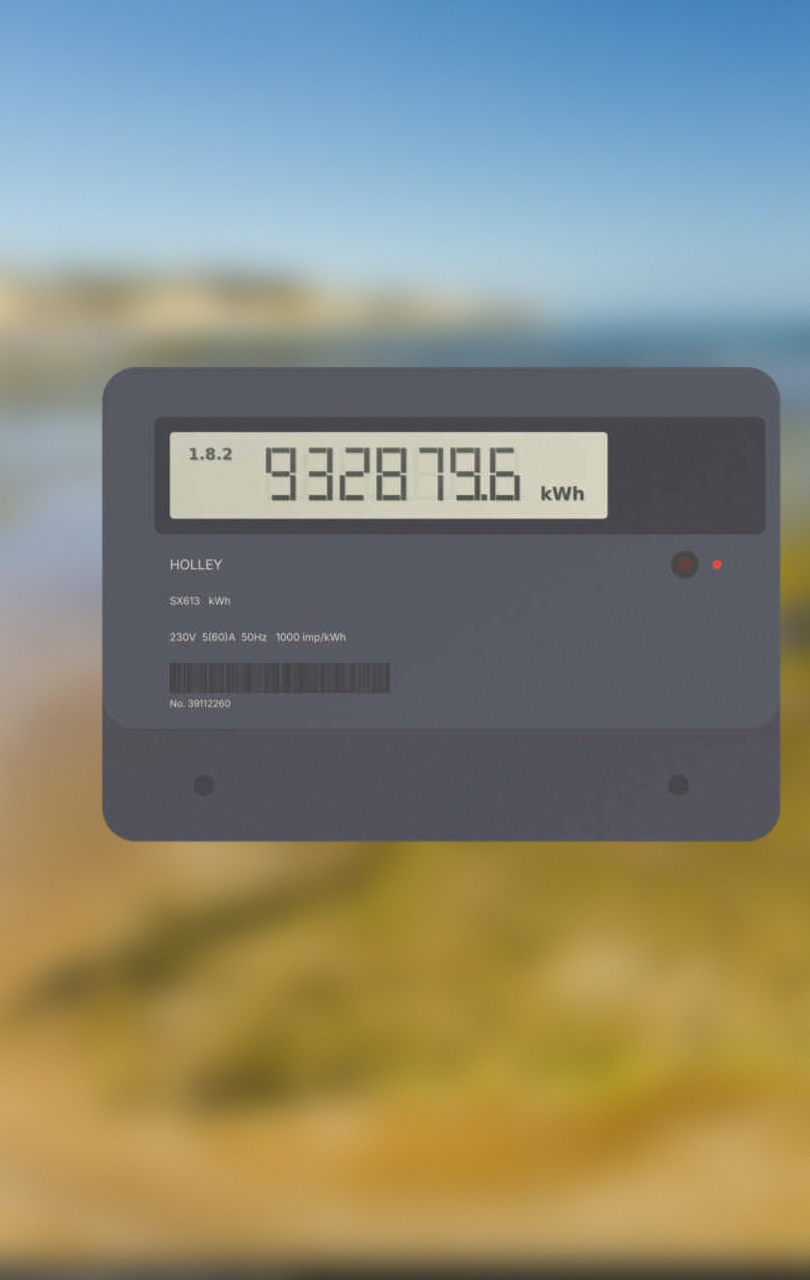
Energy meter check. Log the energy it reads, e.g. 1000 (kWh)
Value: 932879.6 (kWh)
